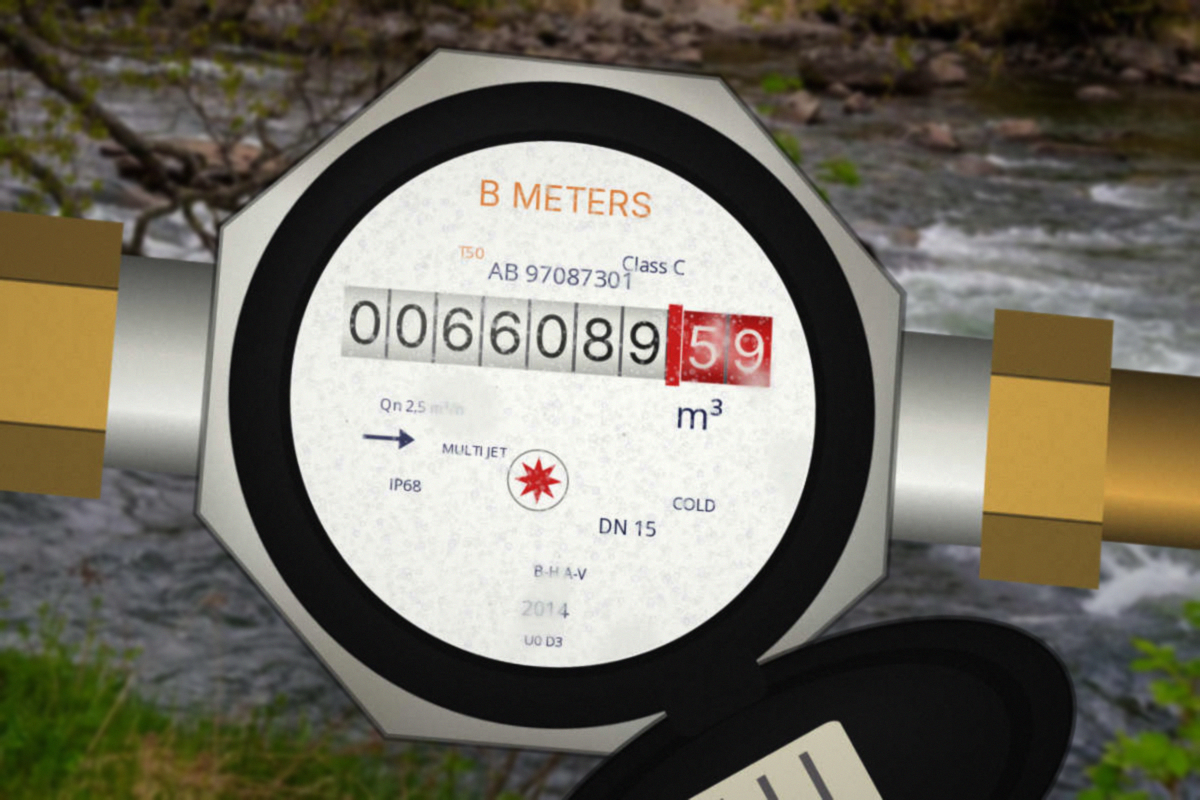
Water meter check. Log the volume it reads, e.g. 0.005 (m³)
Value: 66089.59 (m³)
